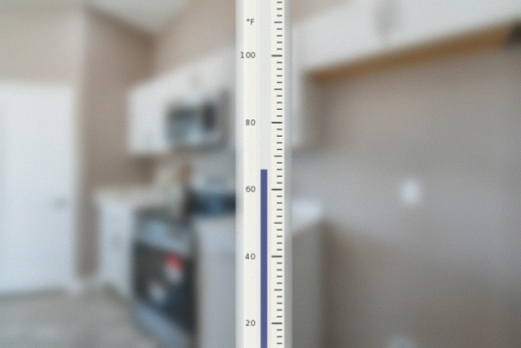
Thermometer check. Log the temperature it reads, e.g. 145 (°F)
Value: 66 (°F)
